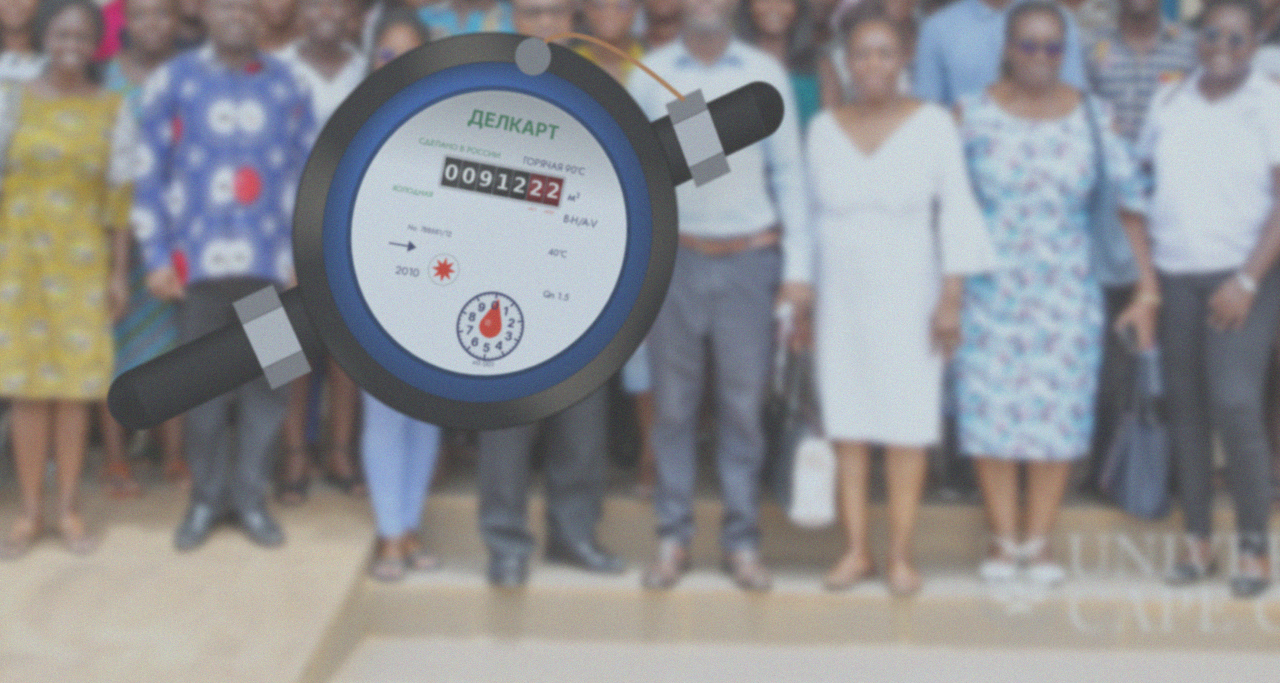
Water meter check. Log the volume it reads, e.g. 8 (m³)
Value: 912.220 (m³)
